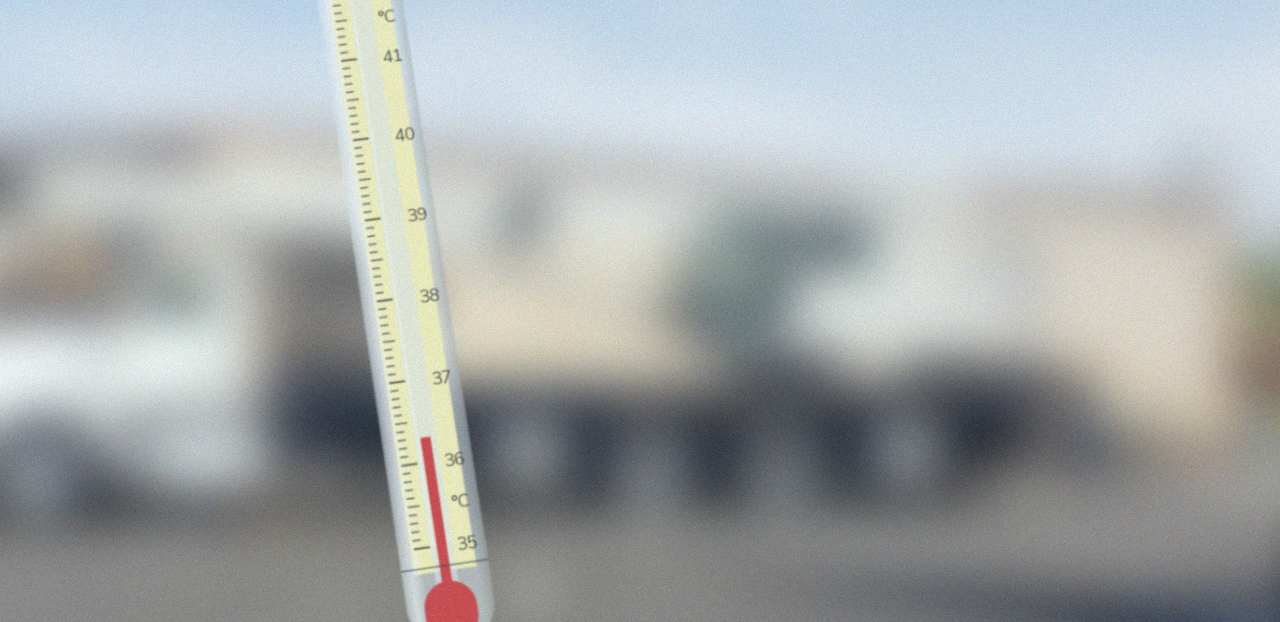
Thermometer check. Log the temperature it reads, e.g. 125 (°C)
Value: 36.3 (°C)
